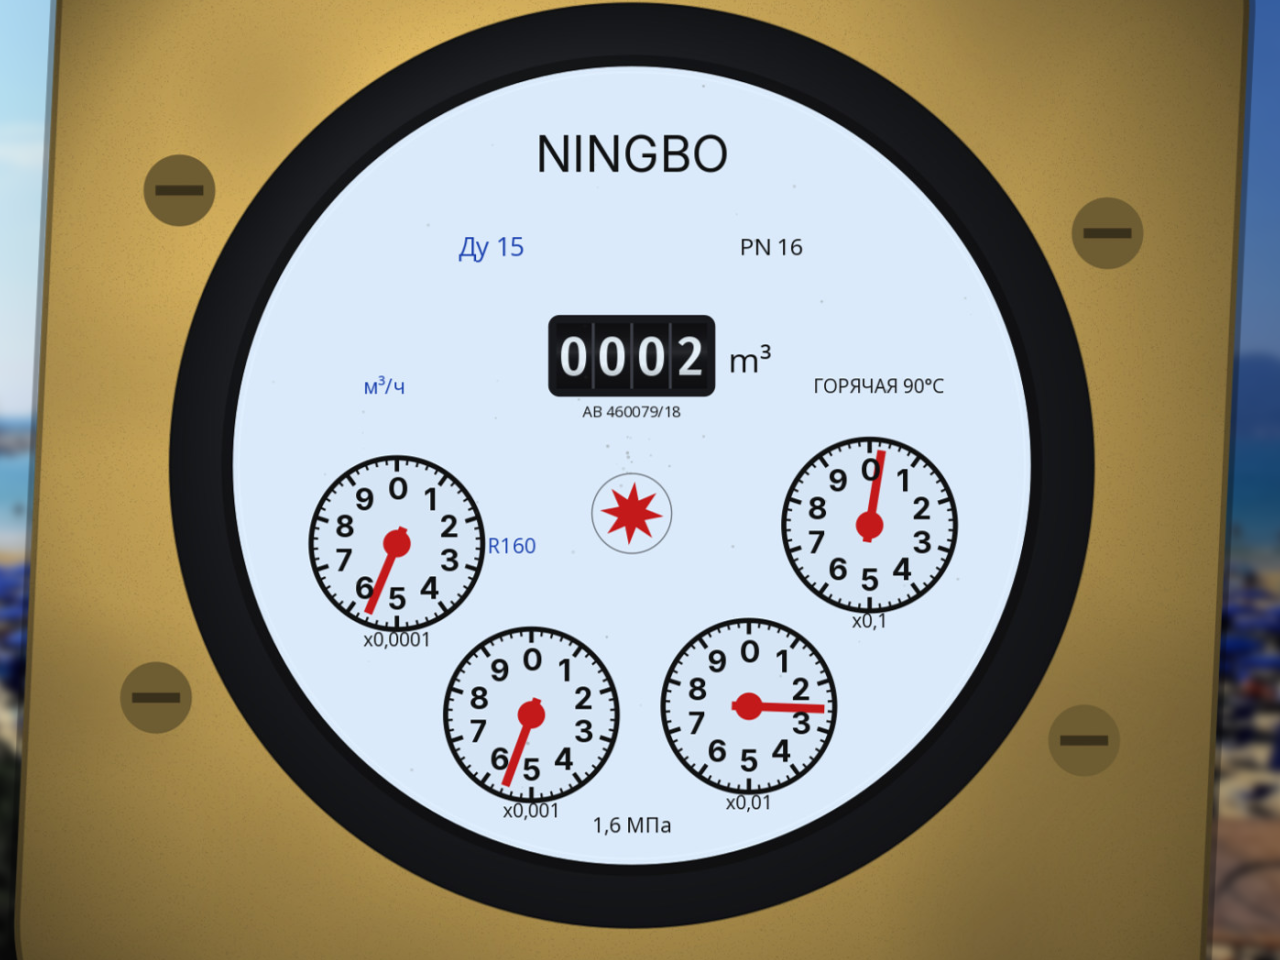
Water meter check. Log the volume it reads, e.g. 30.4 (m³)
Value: 2.0255 (m³)
